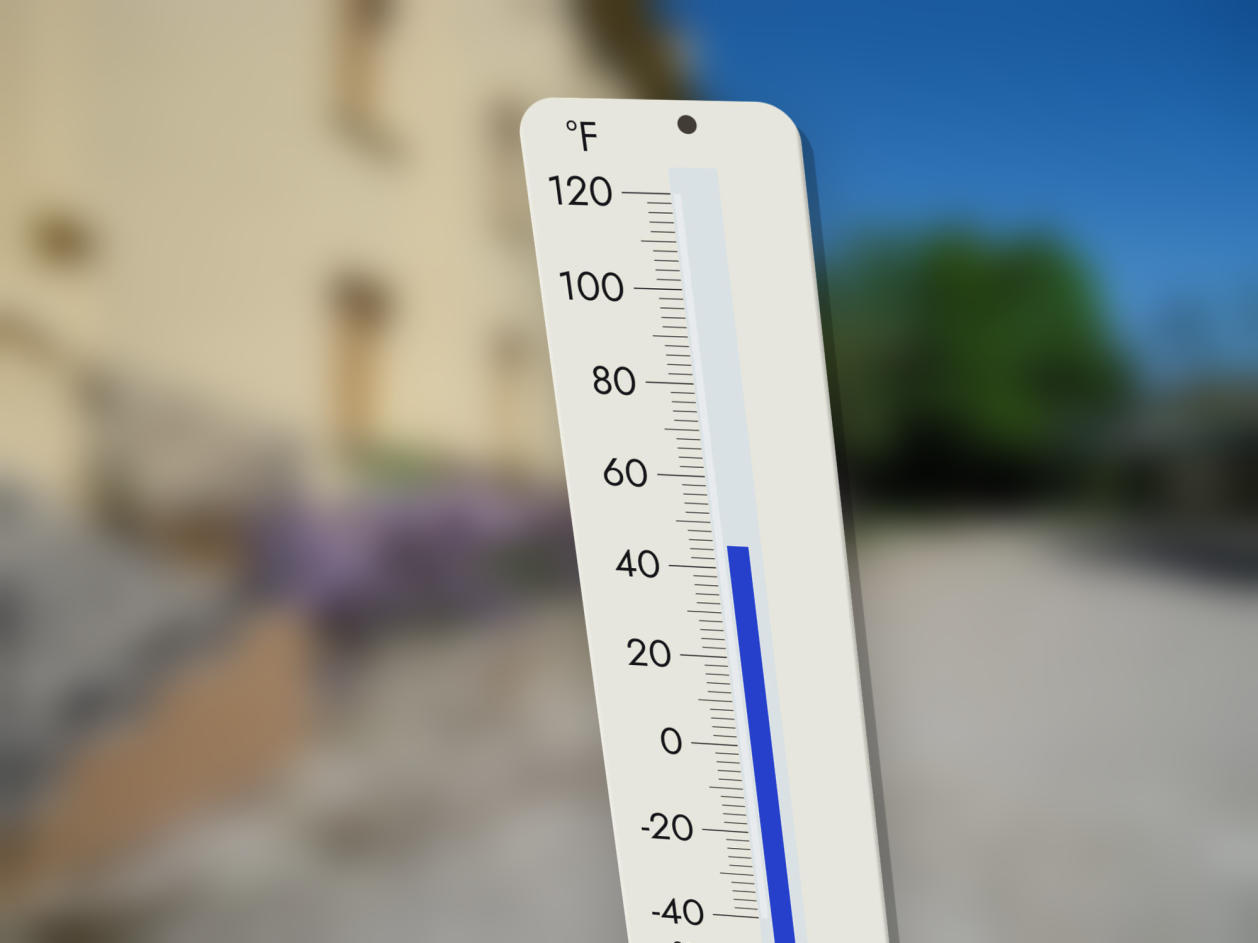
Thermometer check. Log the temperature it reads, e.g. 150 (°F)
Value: 45 (°F)
